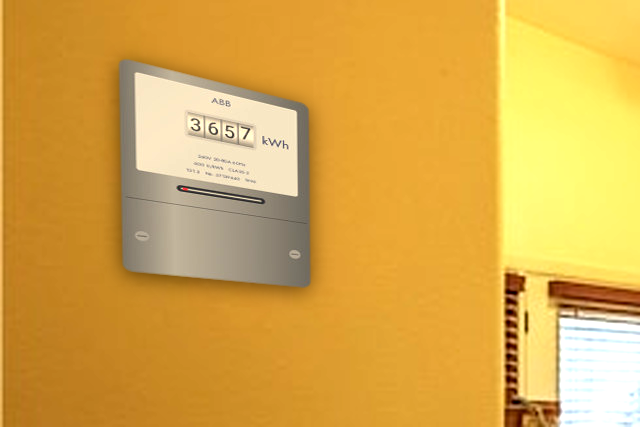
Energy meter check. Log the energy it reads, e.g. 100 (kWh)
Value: 3657 (kWh)
